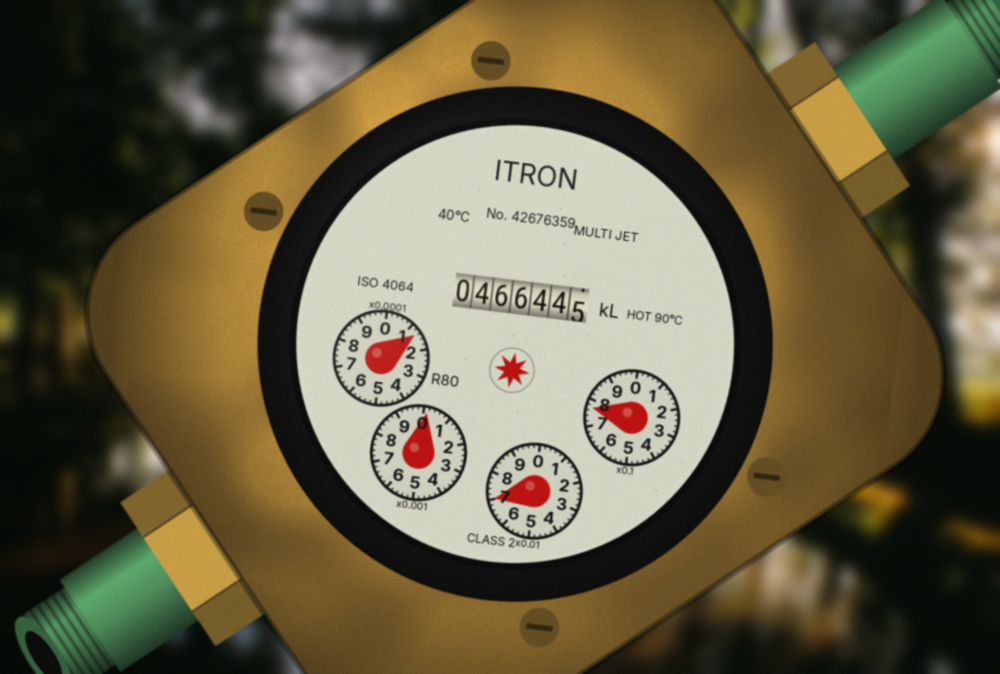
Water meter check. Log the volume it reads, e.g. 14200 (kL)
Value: 466444.7701 (kL)
